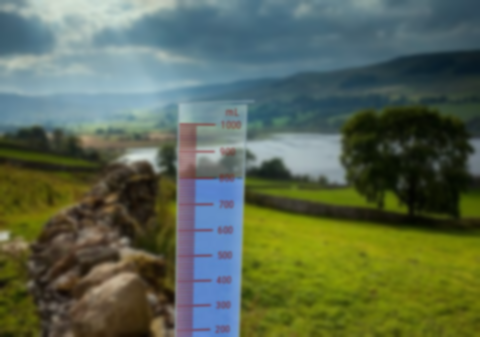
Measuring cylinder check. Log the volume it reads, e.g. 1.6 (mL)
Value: 800 (mL)
